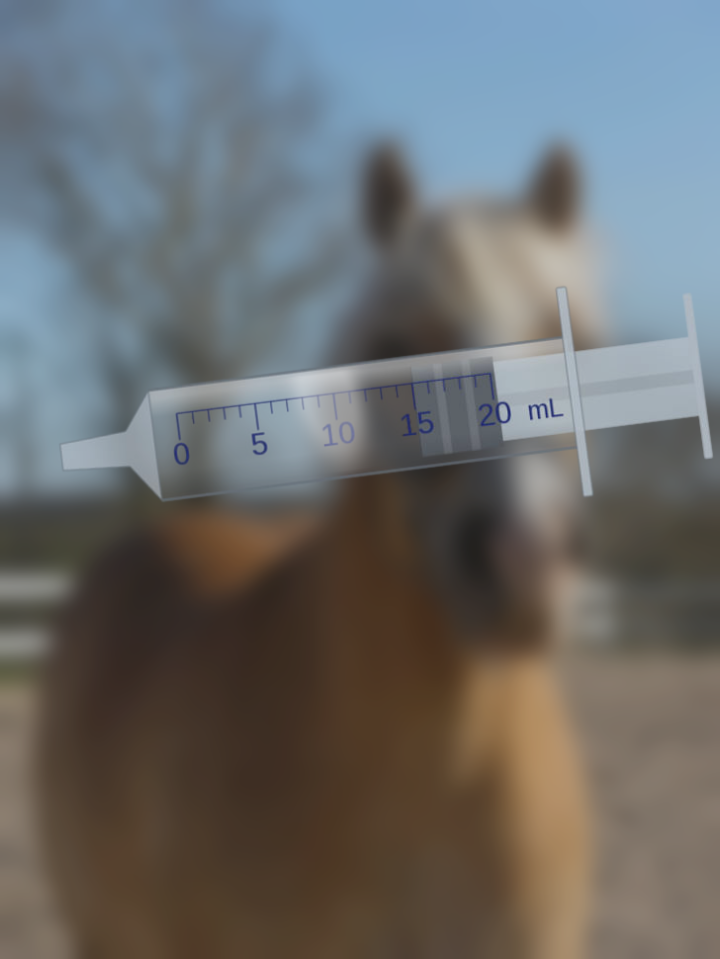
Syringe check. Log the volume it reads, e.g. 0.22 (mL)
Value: 15 (mL)
